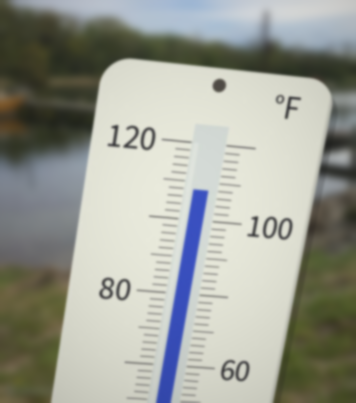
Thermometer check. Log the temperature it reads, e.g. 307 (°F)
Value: 108 (°F)
